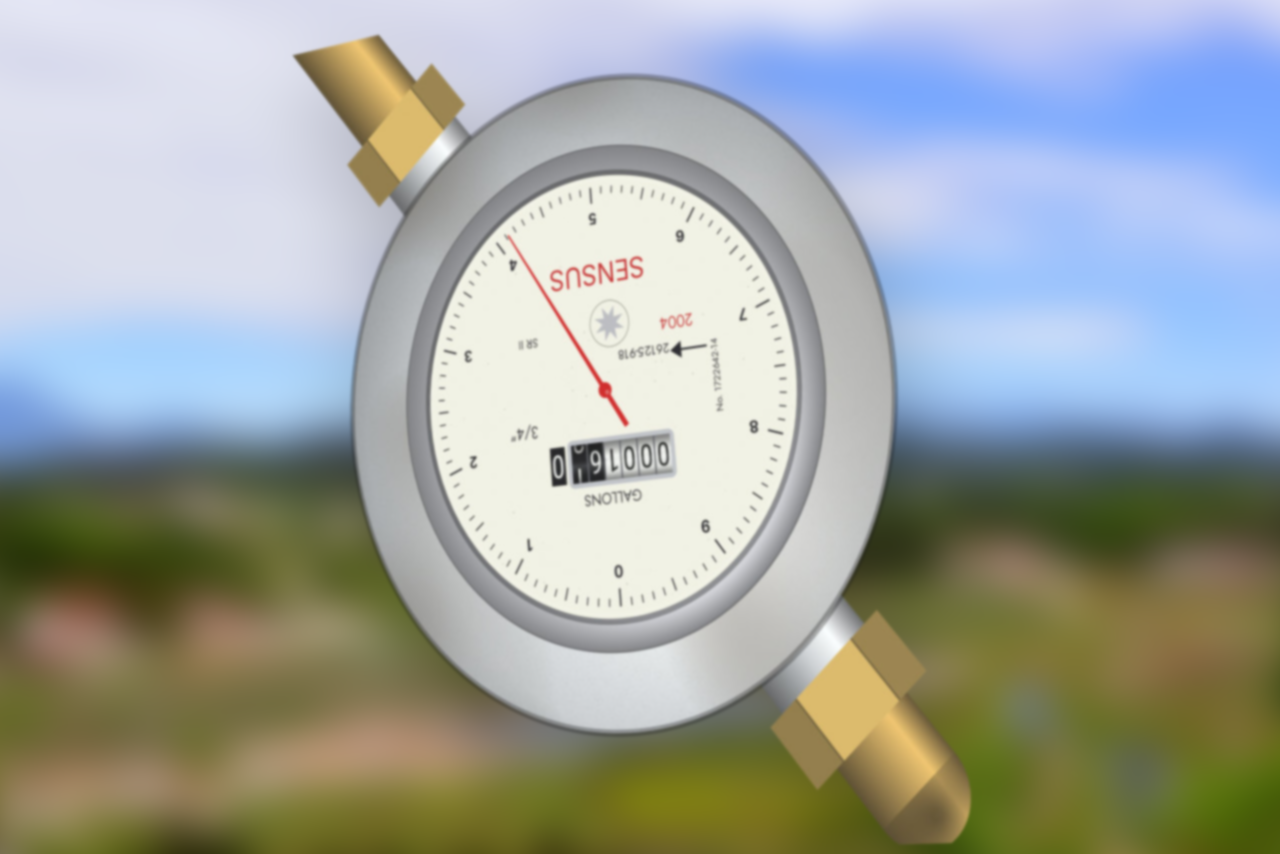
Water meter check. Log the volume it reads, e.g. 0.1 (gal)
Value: 1614.1 (gal)
